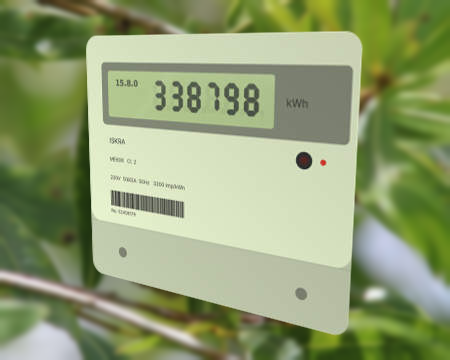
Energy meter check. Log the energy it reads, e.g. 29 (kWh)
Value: 338798 (kWh)
